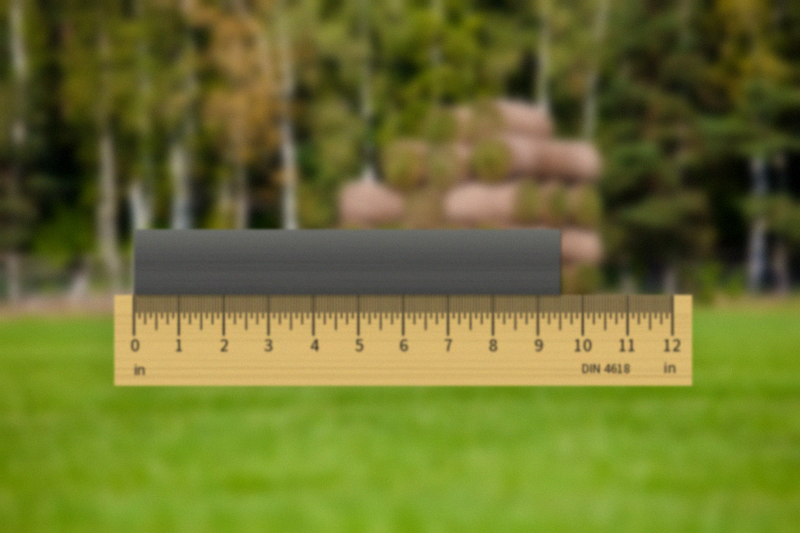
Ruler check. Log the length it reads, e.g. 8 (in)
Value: 9.5 (in)
